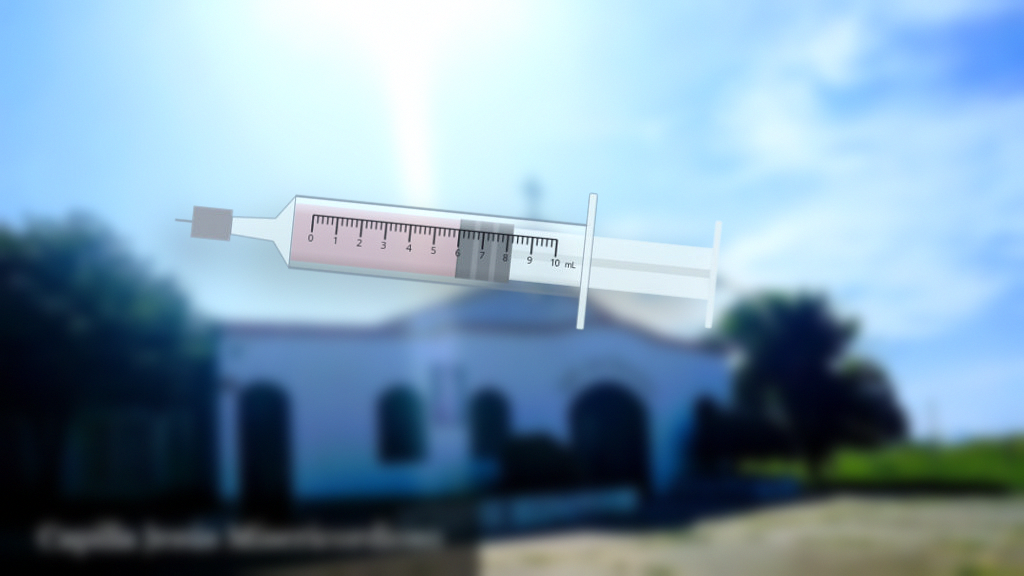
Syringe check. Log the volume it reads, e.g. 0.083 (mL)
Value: 6 (mL)
